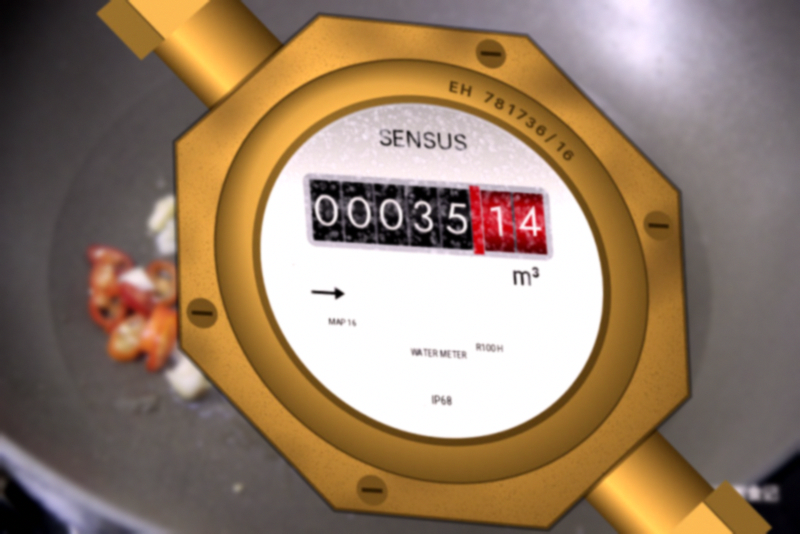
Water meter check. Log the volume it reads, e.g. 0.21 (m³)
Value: 35.14 (m³)
